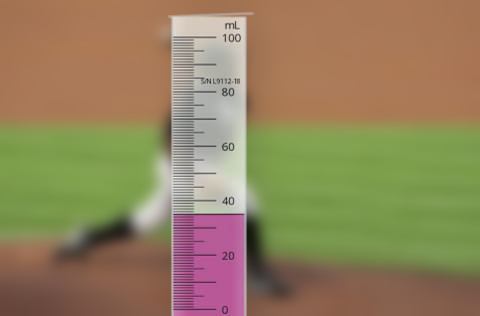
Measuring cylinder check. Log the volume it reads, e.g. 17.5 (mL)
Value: 35 (mL)
